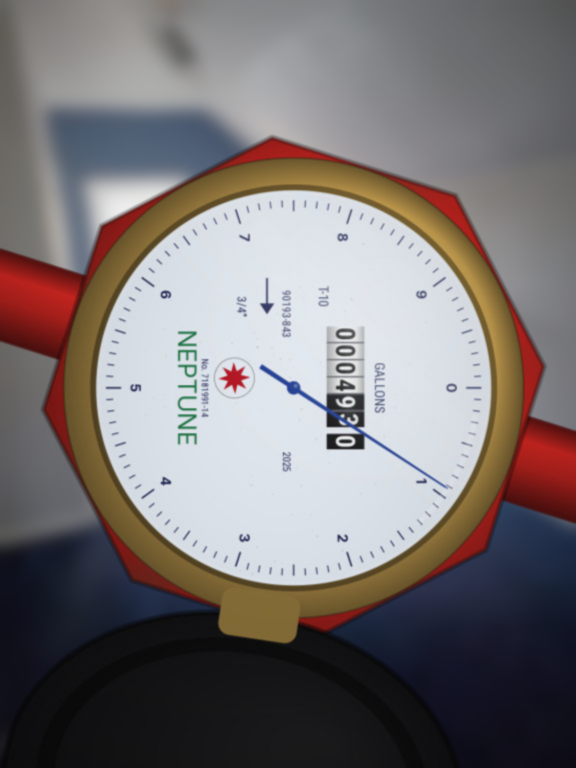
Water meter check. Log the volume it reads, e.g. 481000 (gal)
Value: 4930.9 (gal)
